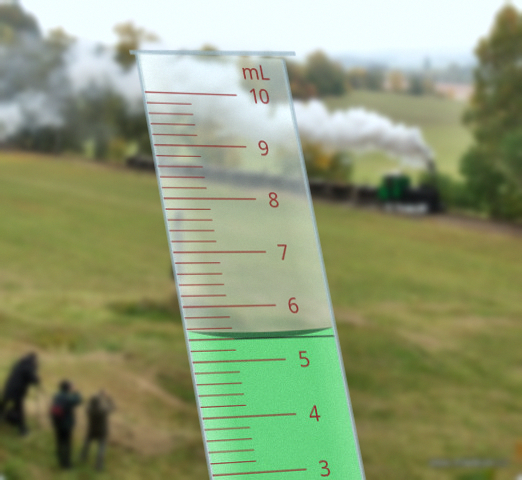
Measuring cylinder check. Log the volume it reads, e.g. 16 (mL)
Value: 5.4 (mL)
